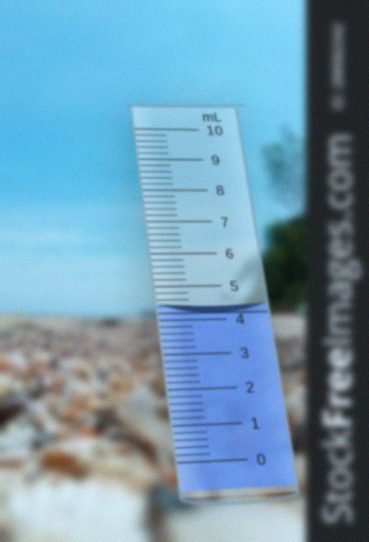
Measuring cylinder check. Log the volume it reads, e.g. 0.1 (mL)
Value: 4.2 (mL)
